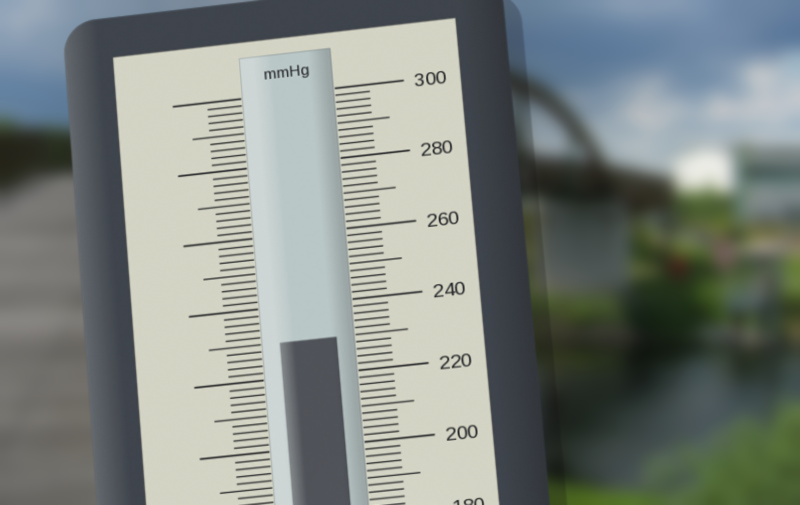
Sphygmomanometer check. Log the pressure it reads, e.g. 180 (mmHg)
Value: 230 (mmHg)
